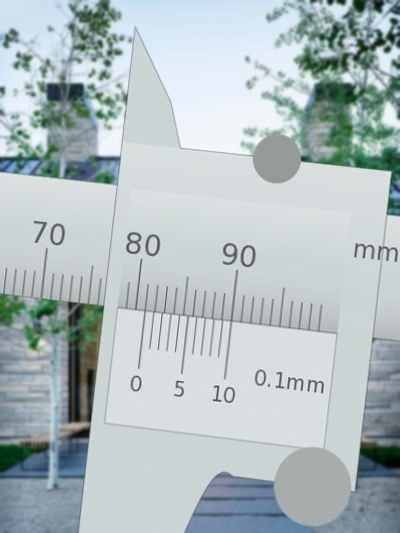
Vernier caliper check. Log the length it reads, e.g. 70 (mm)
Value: 81.0 (mm)
